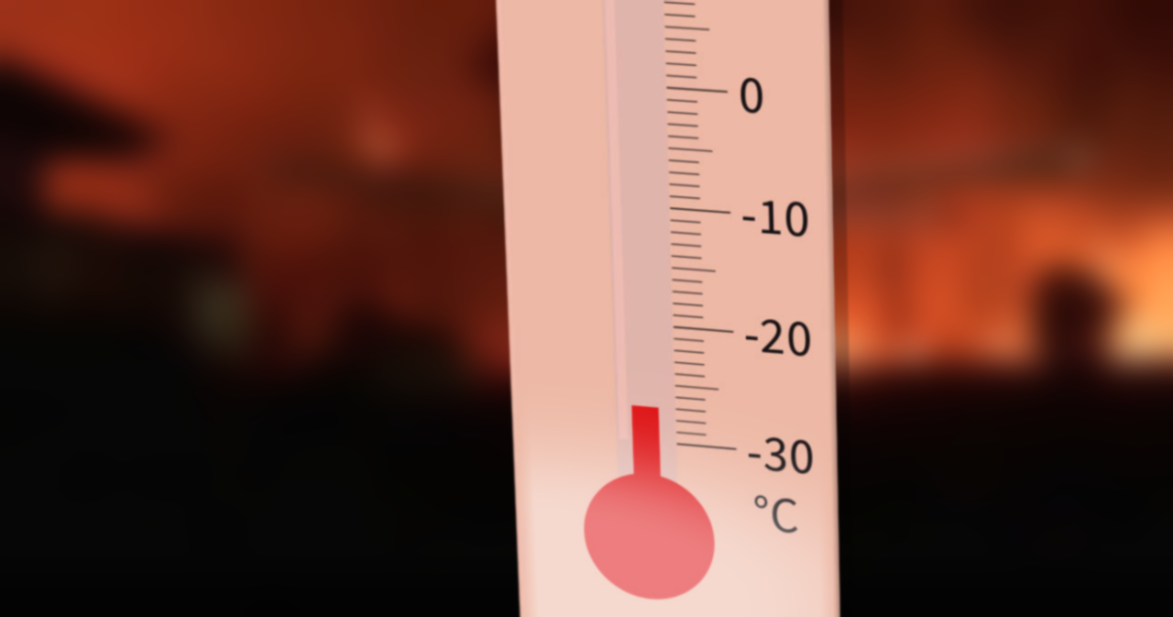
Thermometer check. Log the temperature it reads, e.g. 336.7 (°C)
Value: -27 (°C)
